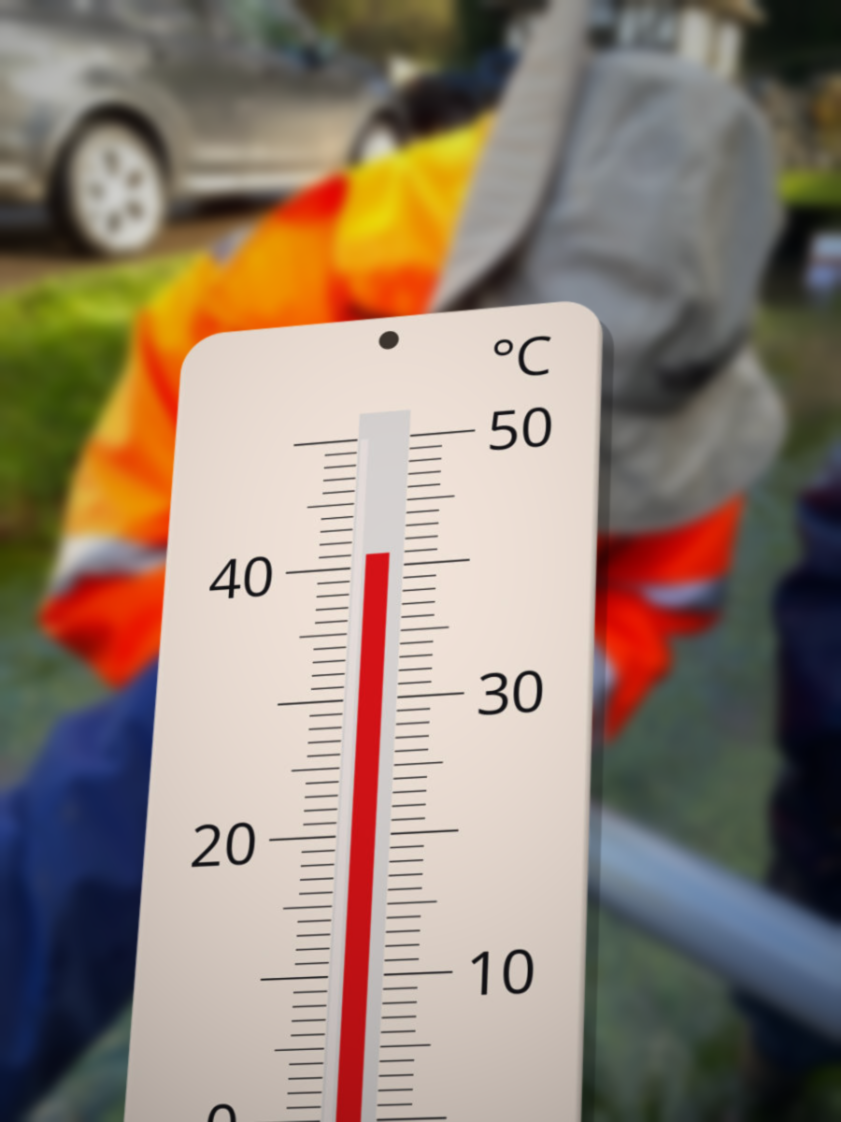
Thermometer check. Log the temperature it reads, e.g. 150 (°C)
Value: 41 (°C)
